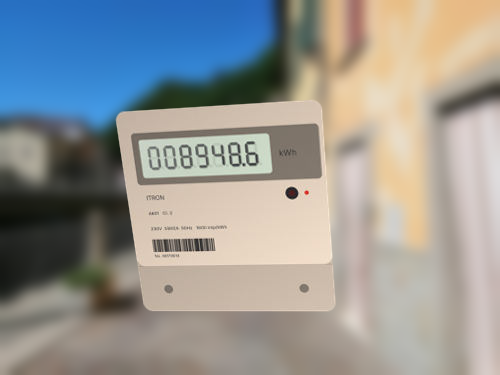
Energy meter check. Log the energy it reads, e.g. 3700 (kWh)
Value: 8948.6 (kWh)
